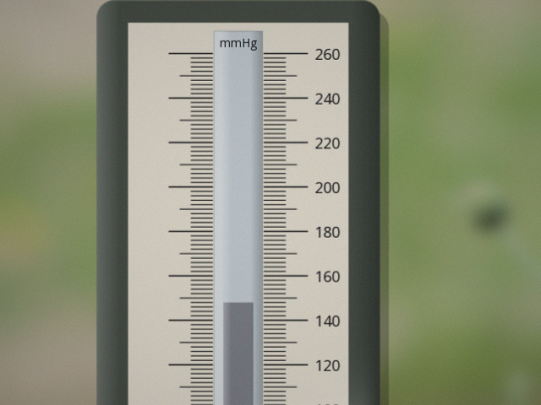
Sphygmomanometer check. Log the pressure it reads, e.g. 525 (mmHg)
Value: 148 (mmHg)
